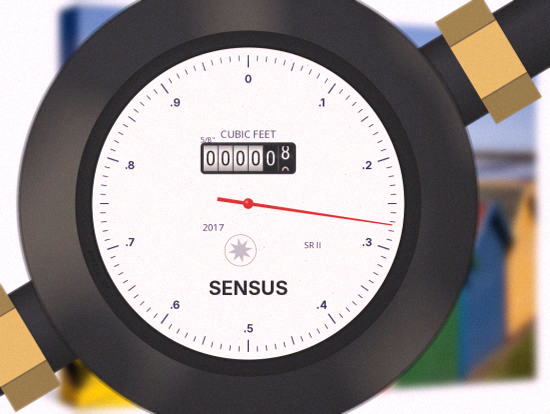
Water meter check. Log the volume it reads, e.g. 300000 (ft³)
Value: 8.27 (ft³)
